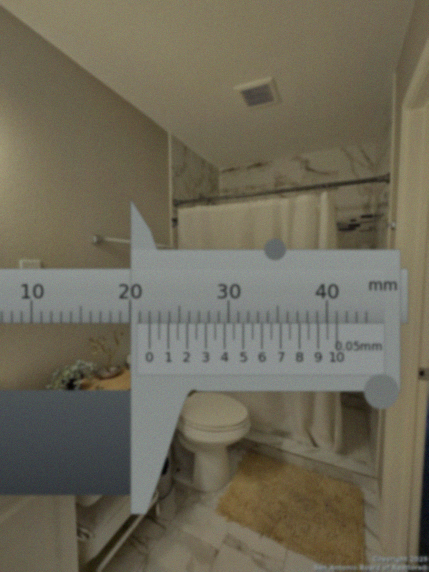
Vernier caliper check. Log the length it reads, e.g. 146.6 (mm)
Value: 22.0 (mm)
